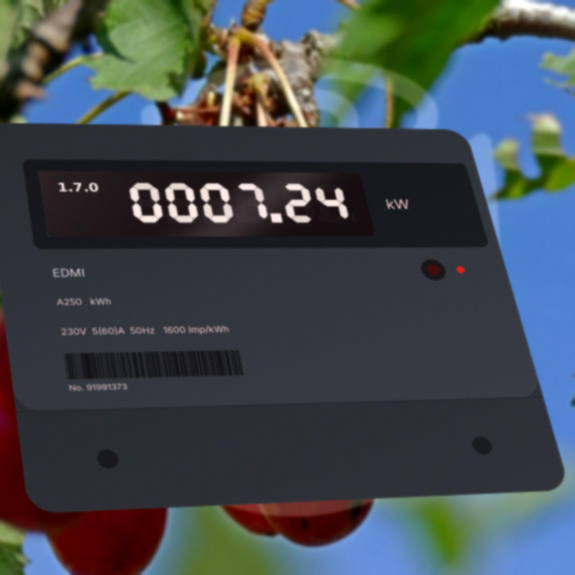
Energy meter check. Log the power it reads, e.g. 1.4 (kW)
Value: 7.24 (kW)
